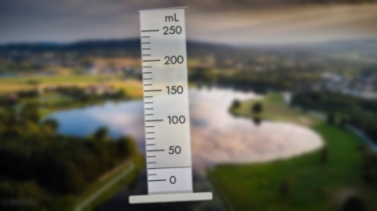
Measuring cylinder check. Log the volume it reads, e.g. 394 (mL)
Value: 20 (mL)
